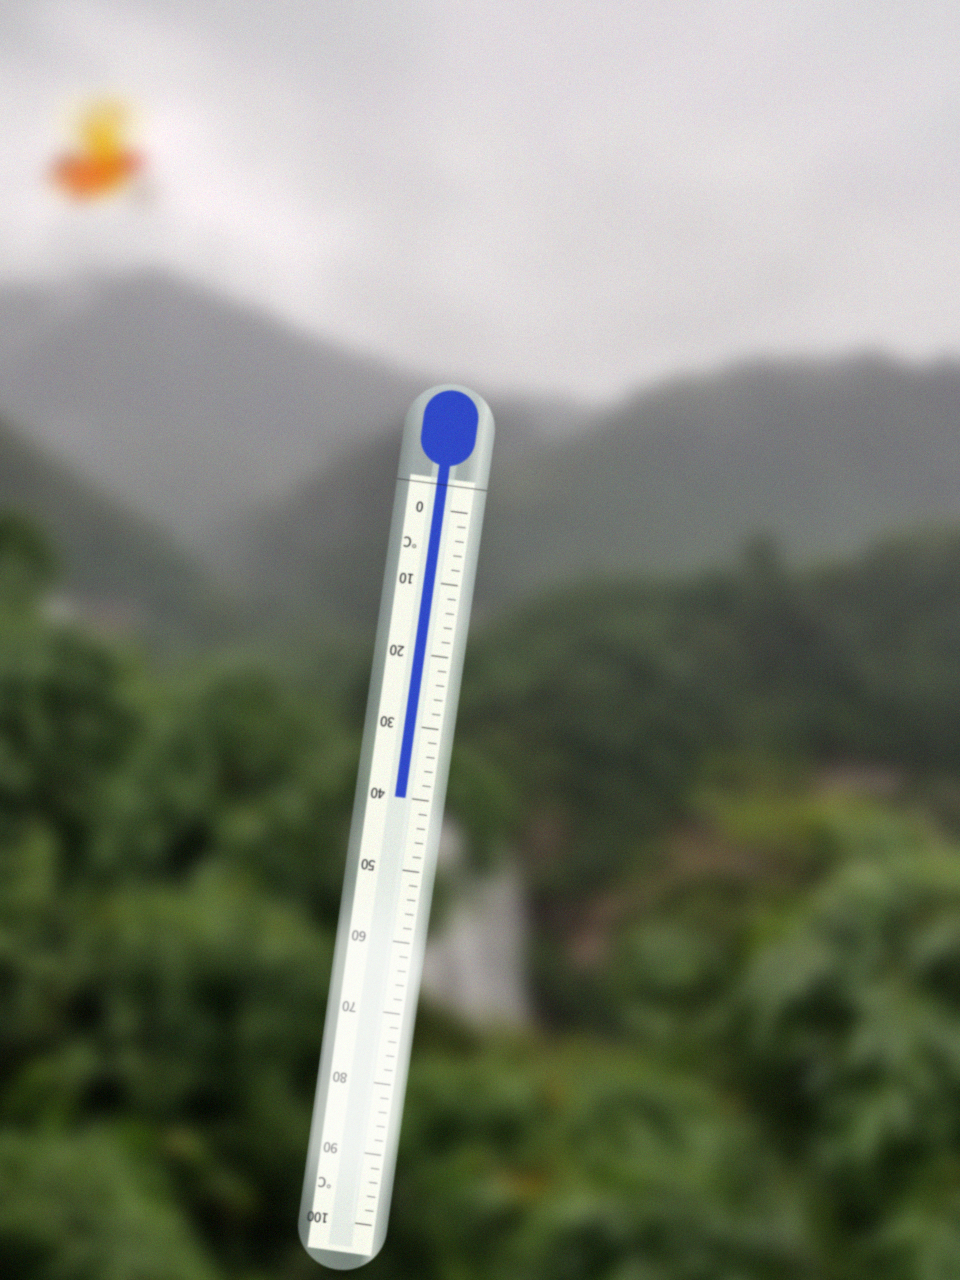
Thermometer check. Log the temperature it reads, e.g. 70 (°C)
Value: 40 (°C)
